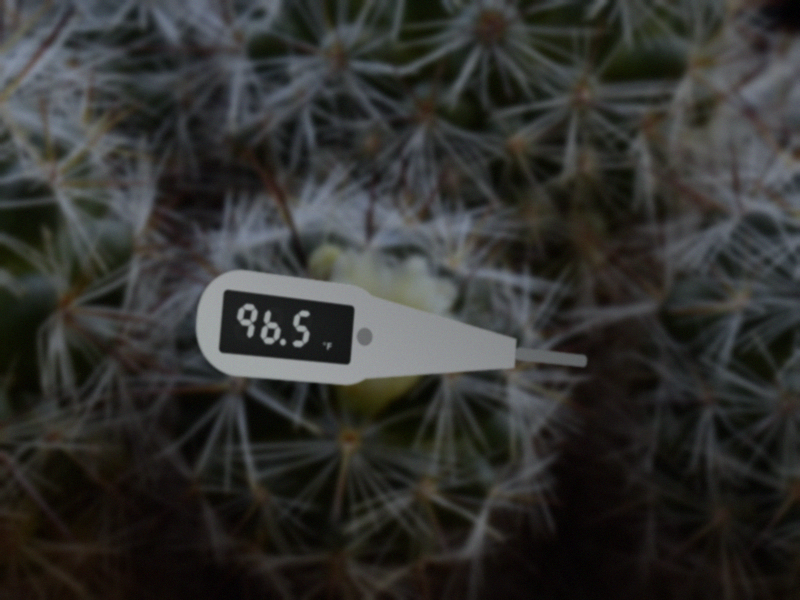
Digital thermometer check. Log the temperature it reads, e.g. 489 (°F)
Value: 96.5 (°F)
